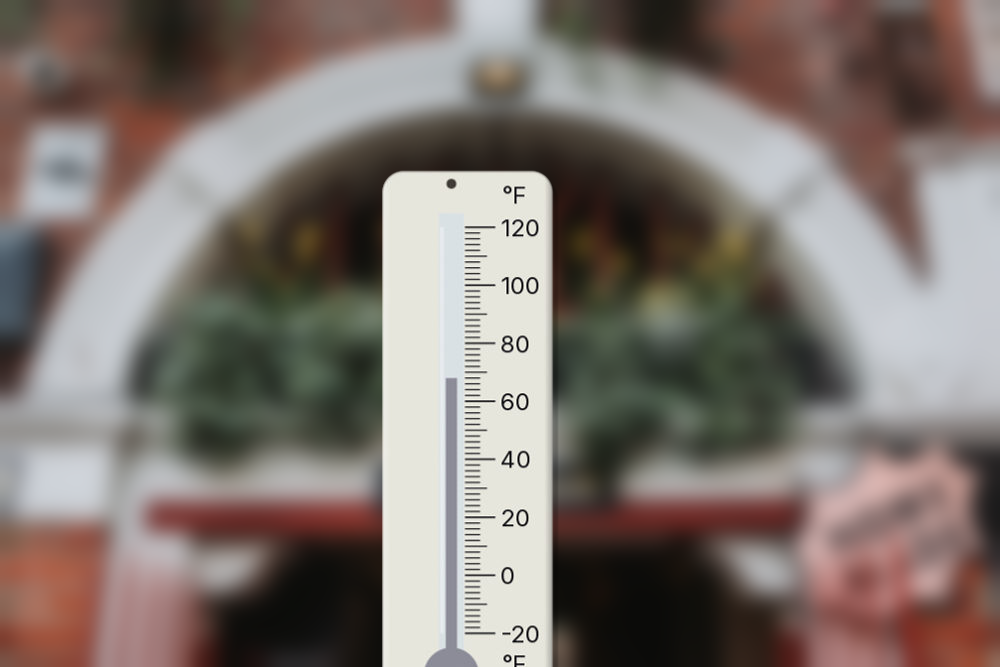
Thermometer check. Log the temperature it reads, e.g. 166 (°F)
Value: 68 (°F)
